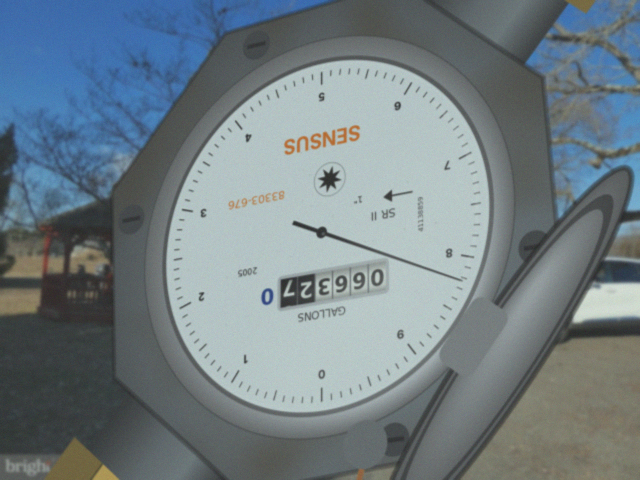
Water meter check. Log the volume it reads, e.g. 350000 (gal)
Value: 663268.2 (gal)
